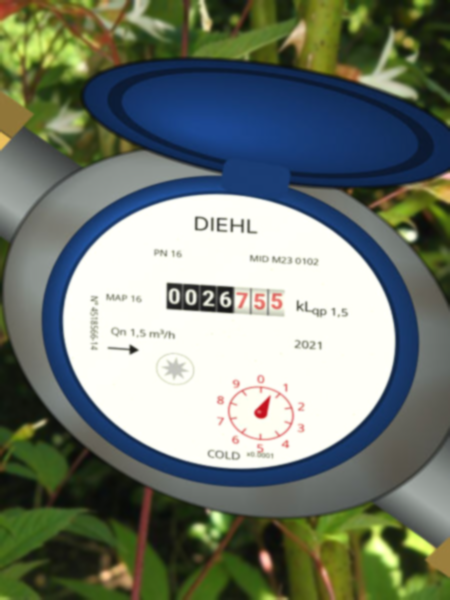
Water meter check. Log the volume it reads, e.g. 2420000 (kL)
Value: 26.7550 (kL)
